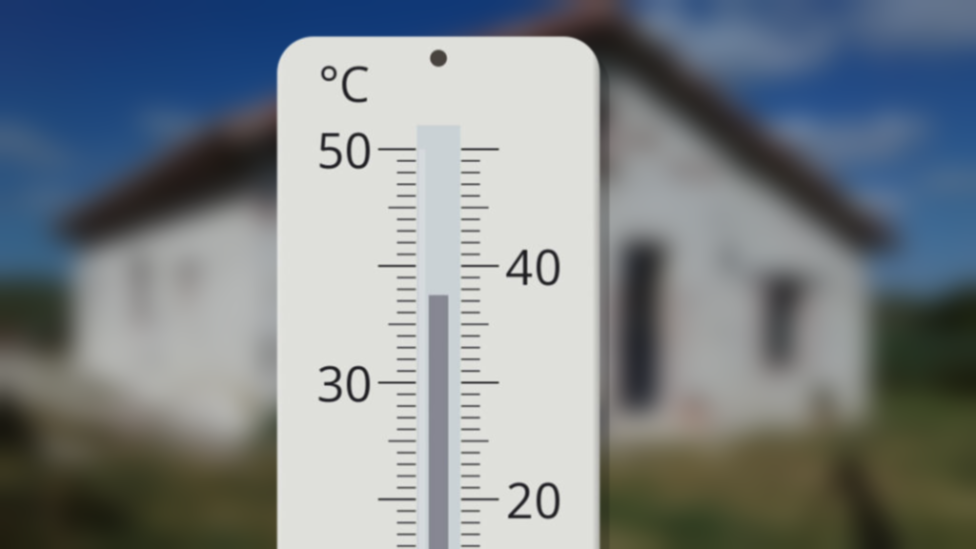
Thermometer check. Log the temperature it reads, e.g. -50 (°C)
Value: 37.5 (°C)
